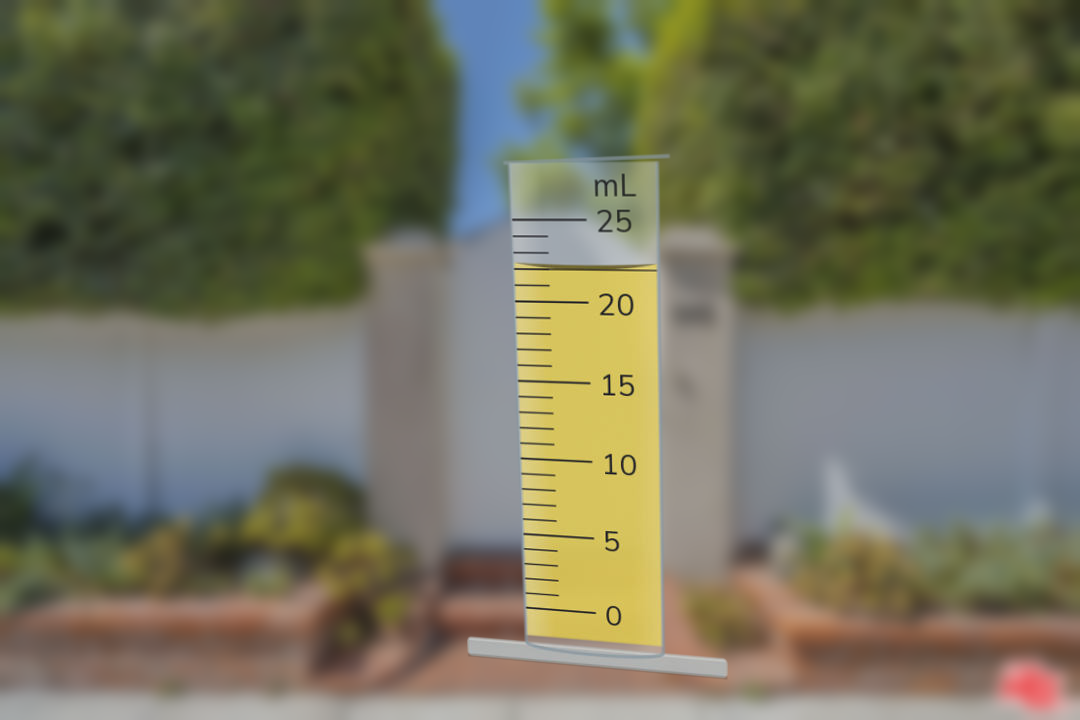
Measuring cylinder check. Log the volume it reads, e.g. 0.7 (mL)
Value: 22 (mL)
